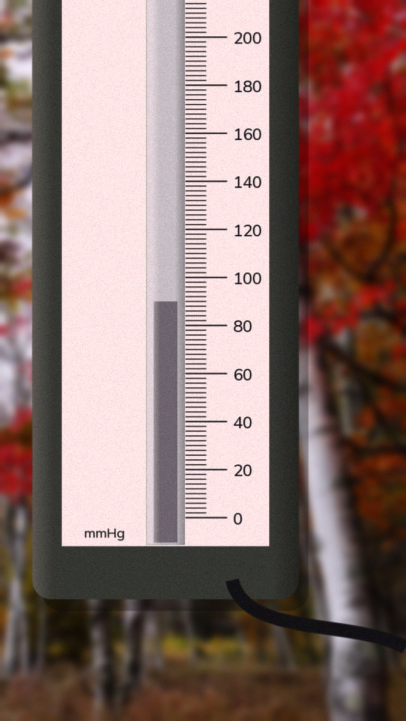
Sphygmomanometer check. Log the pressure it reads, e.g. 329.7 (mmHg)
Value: 90 (mmHg)
